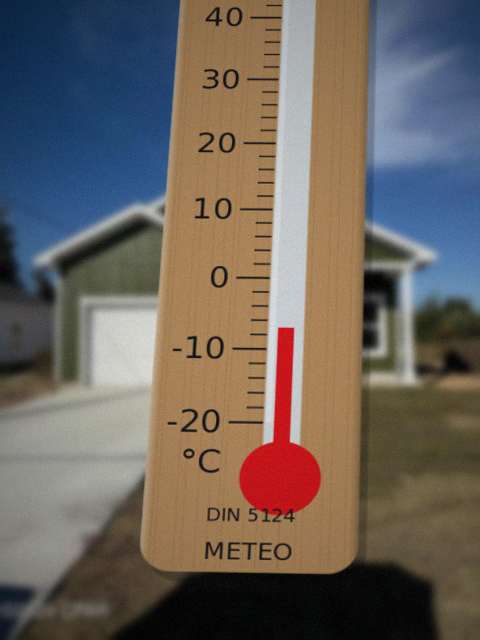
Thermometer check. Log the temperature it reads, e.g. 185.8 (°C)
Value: -7 (°C)
